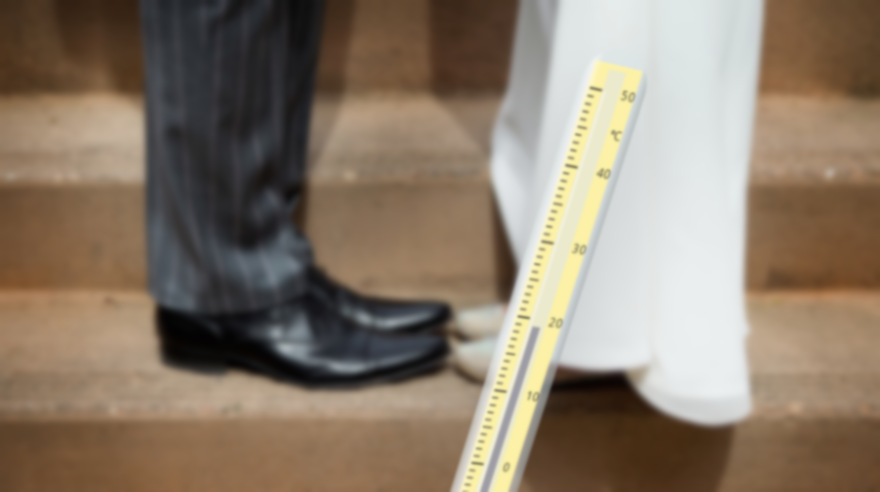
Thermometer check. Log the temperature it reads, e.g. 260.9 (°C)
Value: 19 (°C)
